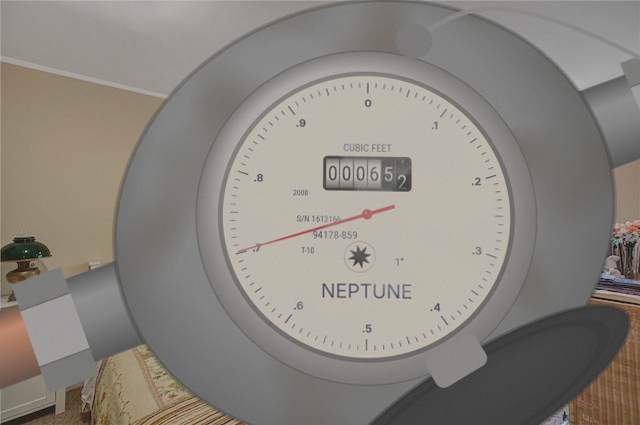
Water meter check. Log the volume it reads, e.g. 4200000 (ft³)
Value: 651.70 (ft³)
